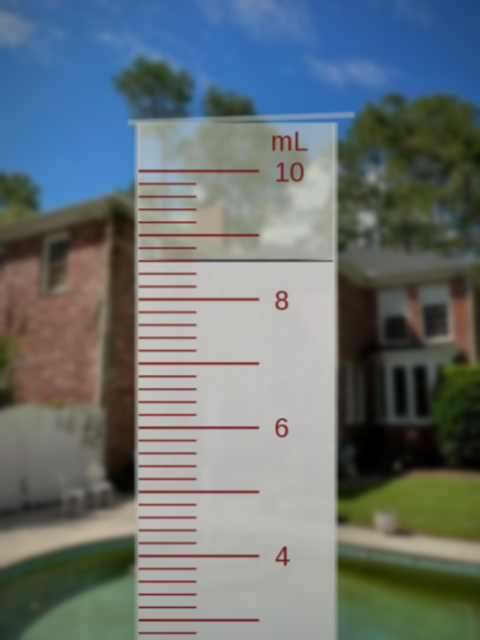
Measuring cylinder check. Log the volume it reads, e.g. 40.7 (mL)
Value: 8.6 (mL)
